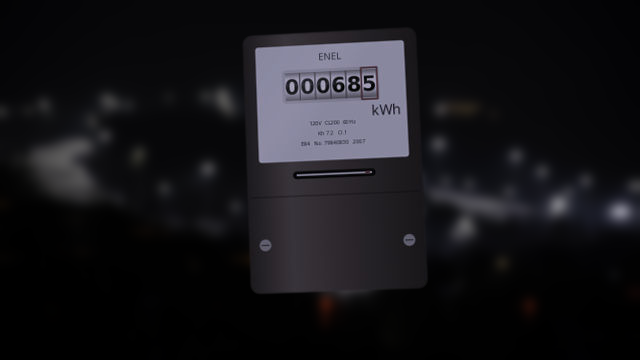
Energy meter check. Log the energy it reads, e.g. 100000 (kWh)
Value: 68.5 (kWh)
